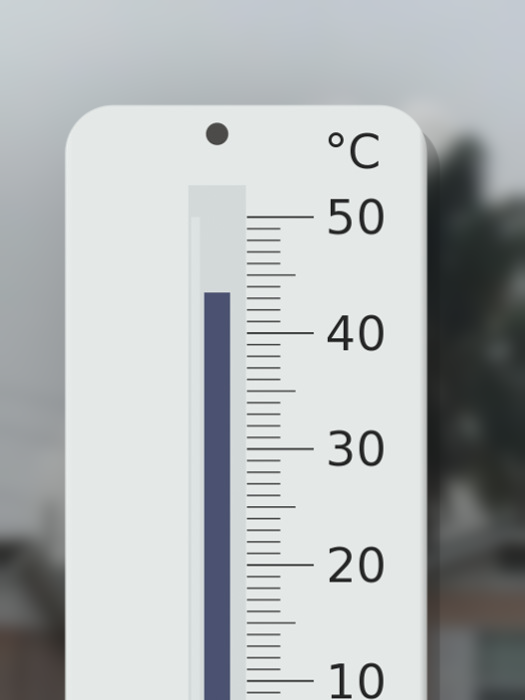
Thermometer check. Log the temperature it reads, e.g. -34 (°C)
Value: 43.5 (°C)
